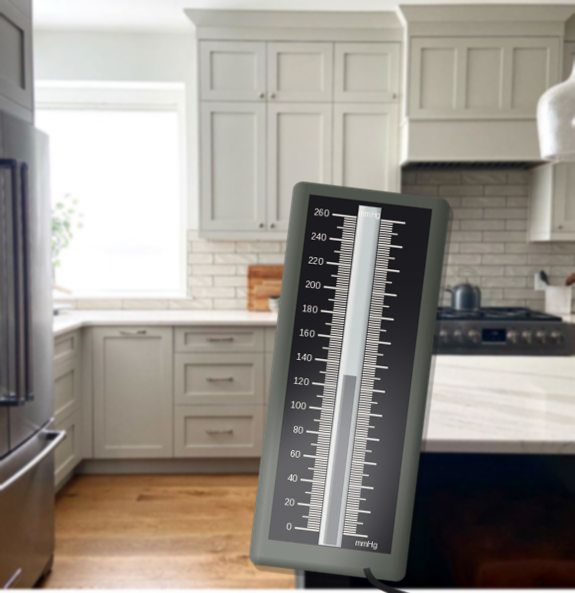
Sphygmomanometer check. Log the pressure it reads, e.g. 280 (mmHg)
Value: 130 (mmHg)
